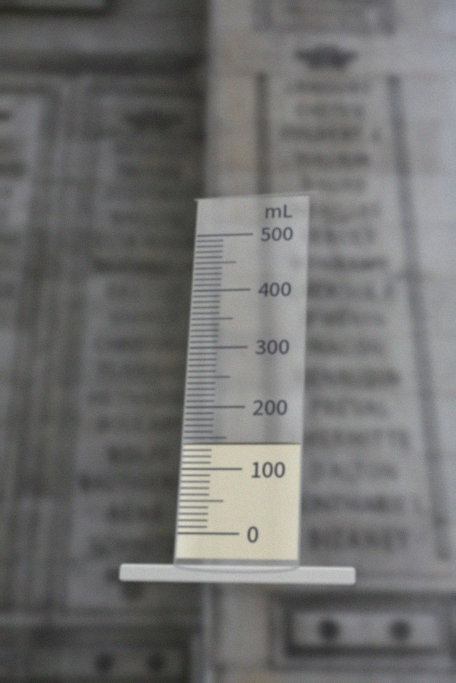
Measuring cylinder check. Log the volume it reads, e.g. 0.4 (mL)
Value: 140 (mL)
